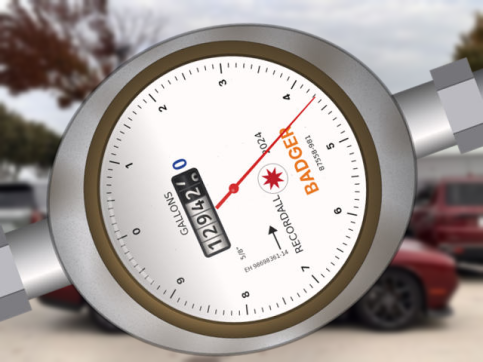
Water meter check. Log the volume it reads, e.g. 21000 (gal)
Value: 1294274.3 (gal)
